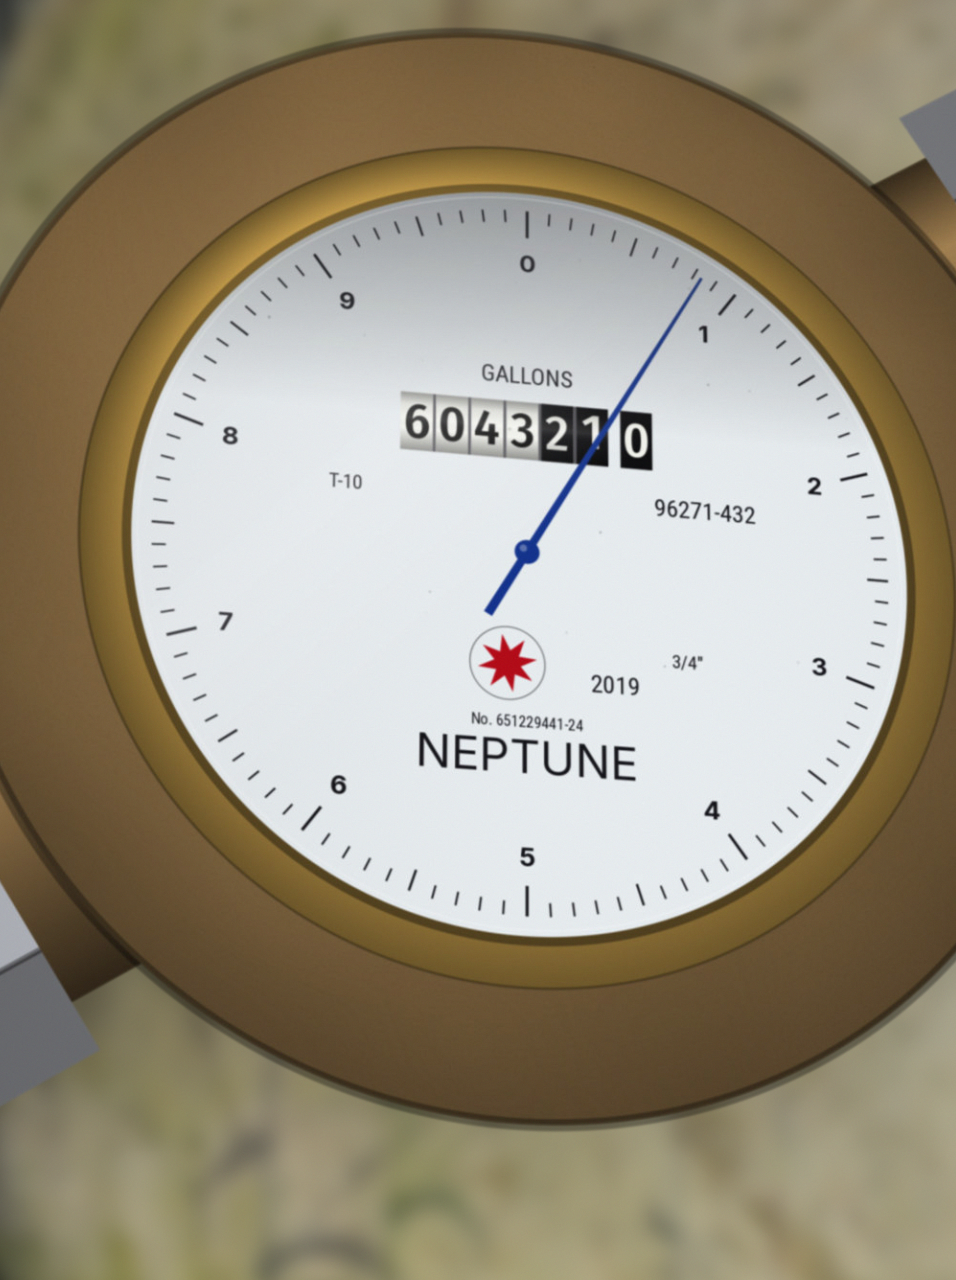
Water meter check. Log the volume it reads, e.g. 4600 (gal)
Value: 6043210.8 (gal)
